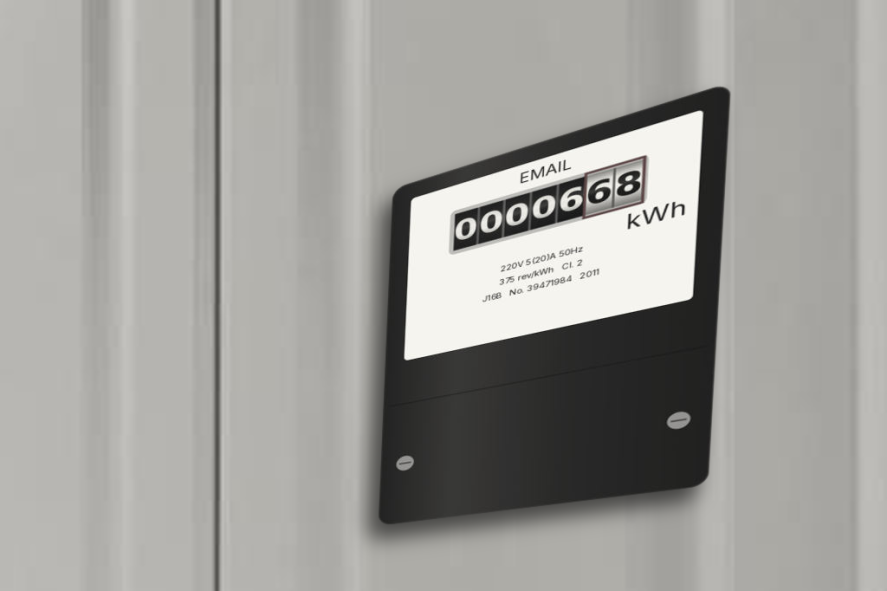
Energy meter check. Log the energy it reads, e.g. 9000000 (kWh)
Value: 6.68 (kWh)
